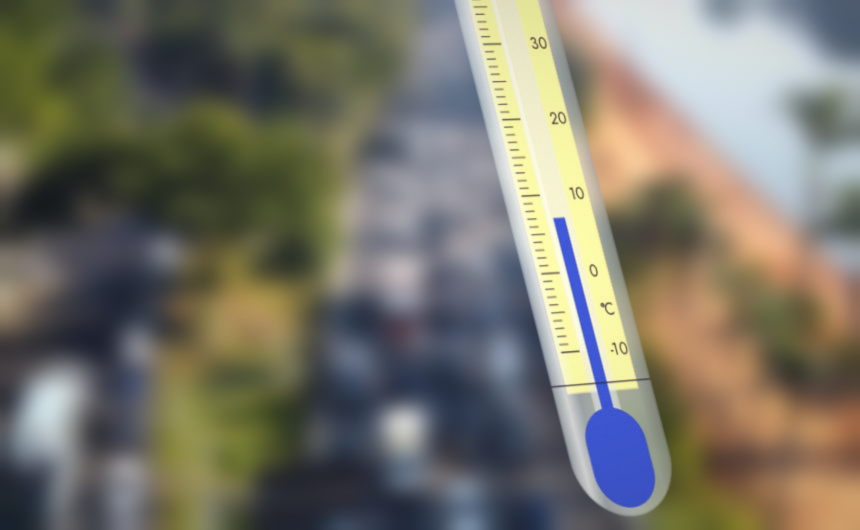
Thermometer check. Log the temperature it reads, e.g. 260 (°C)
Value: 7 (°C)
